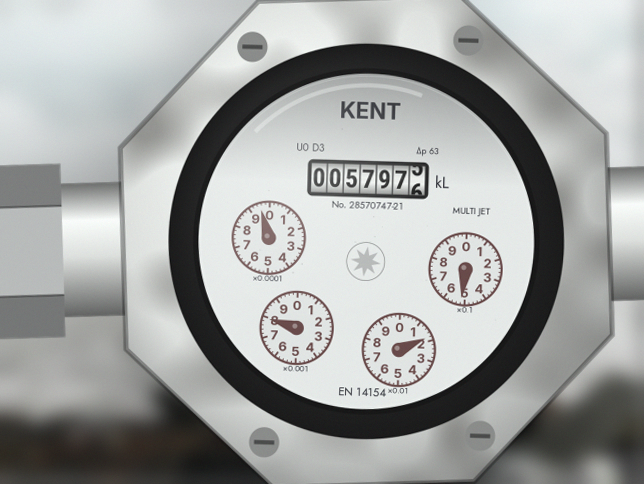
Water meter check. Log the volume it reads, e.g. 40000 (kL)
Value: 57975.5179 (kL)
